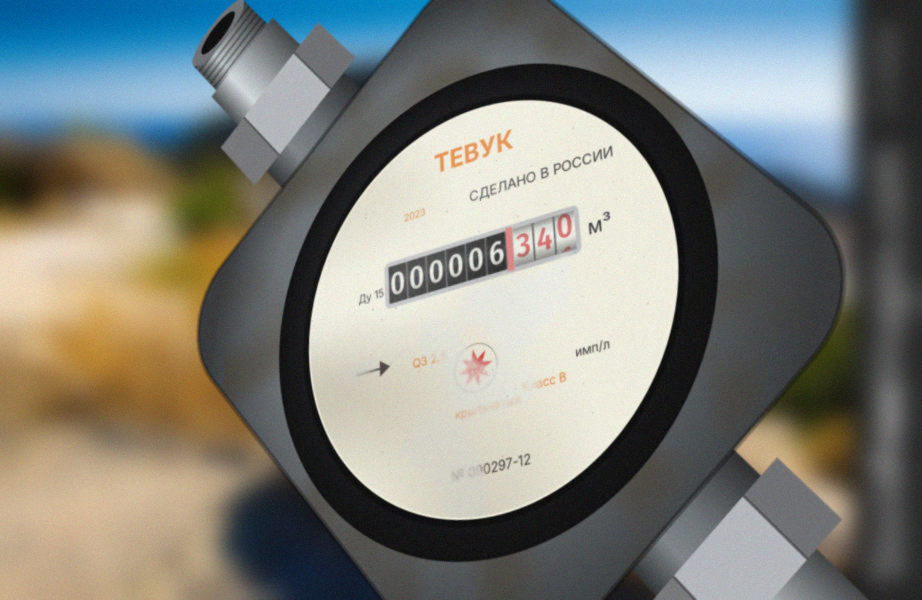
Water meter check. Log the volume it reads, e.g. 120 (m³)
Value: 6.340 (m³)
